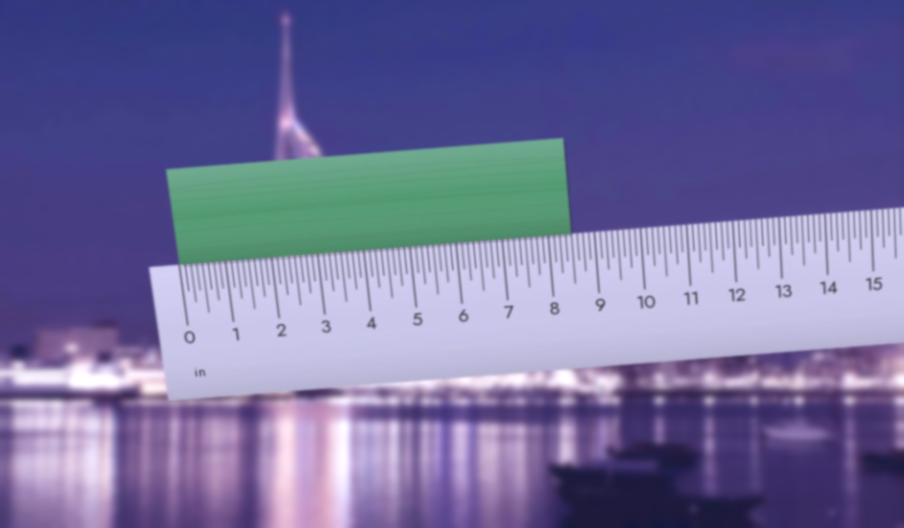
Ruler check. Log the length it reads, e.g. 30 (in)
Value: 8.5 (in)
